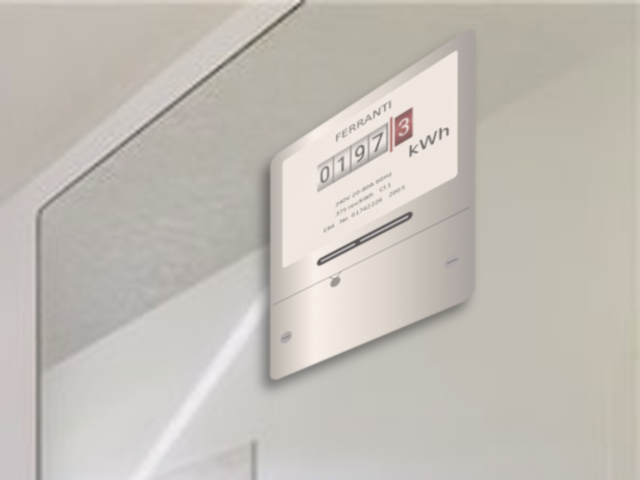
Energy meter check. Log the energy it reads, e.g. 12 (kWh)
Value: 197.3 (kWh)
